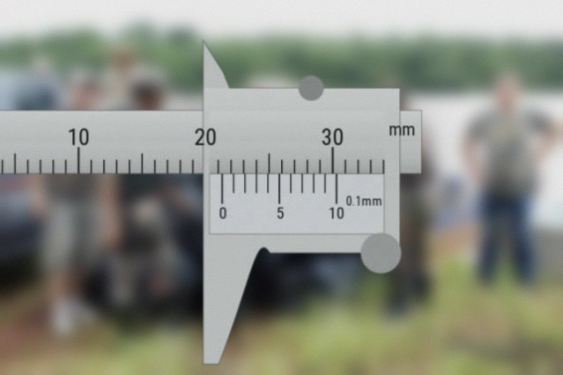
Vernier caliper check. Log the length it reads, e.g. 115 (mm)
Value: 21.3 (mm)
